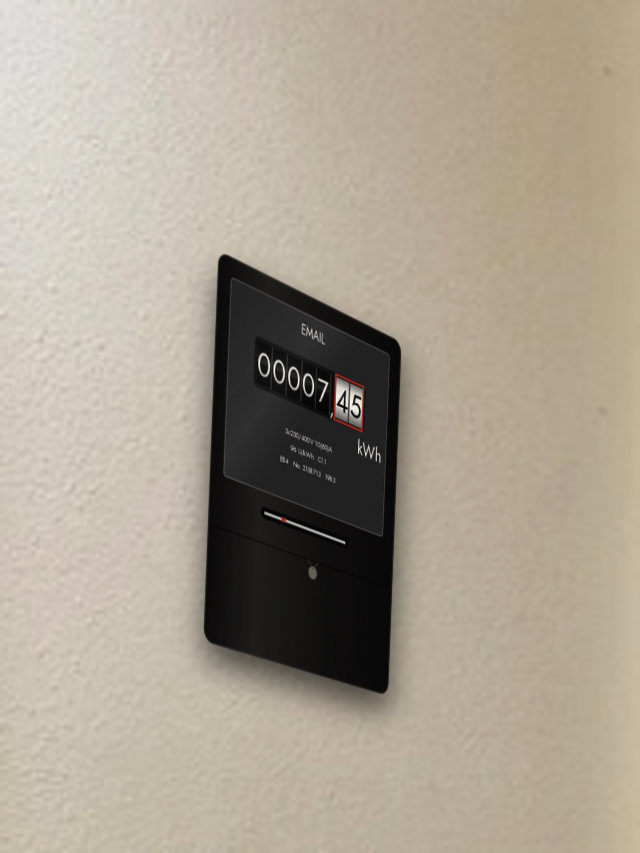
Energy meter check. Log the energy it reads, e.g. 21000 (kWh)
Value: 7.45 (kWh)
